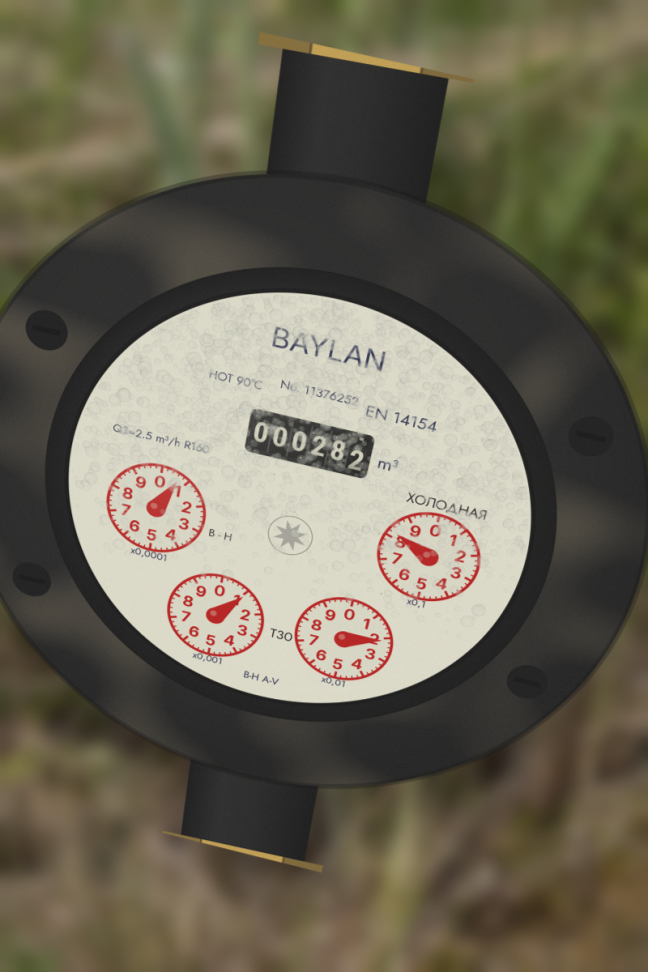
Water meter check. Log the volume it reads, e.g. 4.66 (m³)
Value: 281.8210 (m³)
